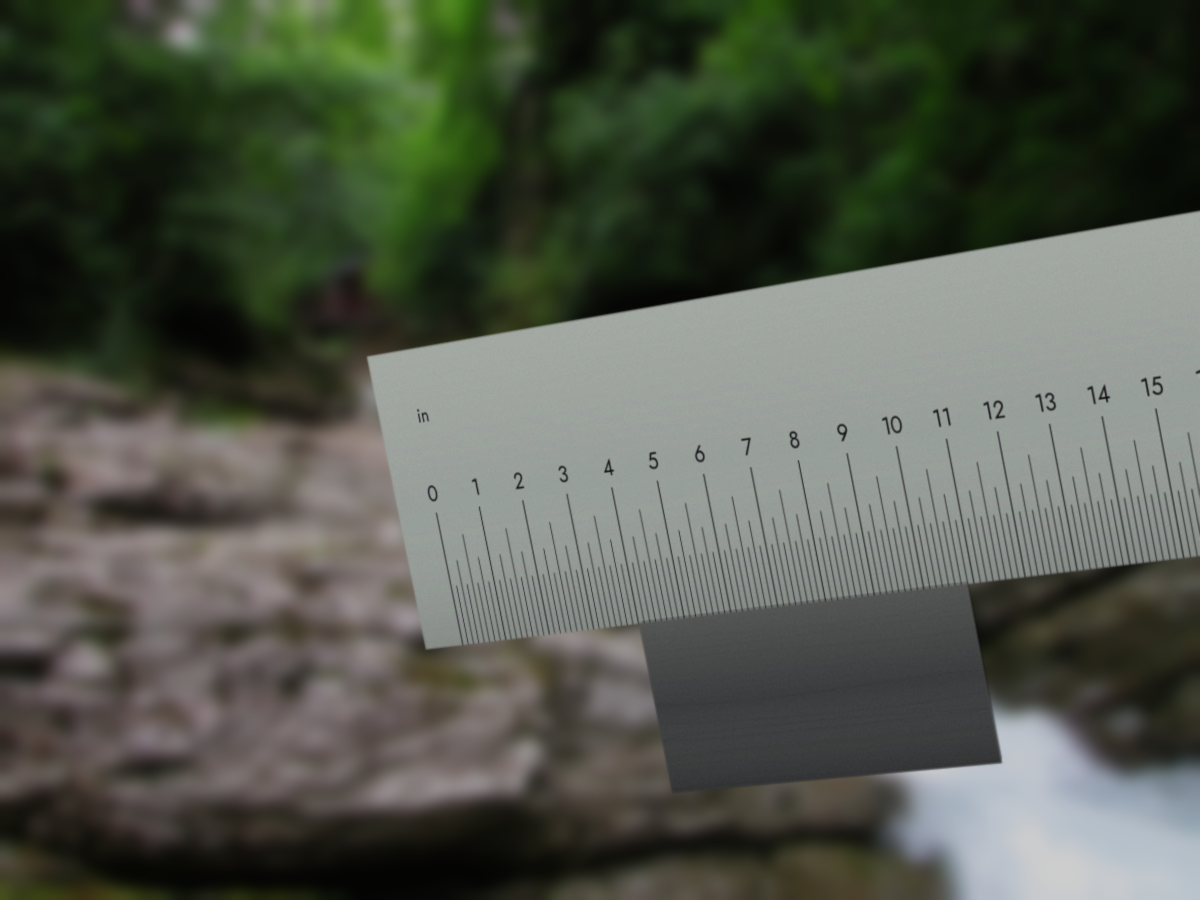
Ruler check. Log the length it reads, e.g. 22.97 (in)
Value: 6.875 (in)
